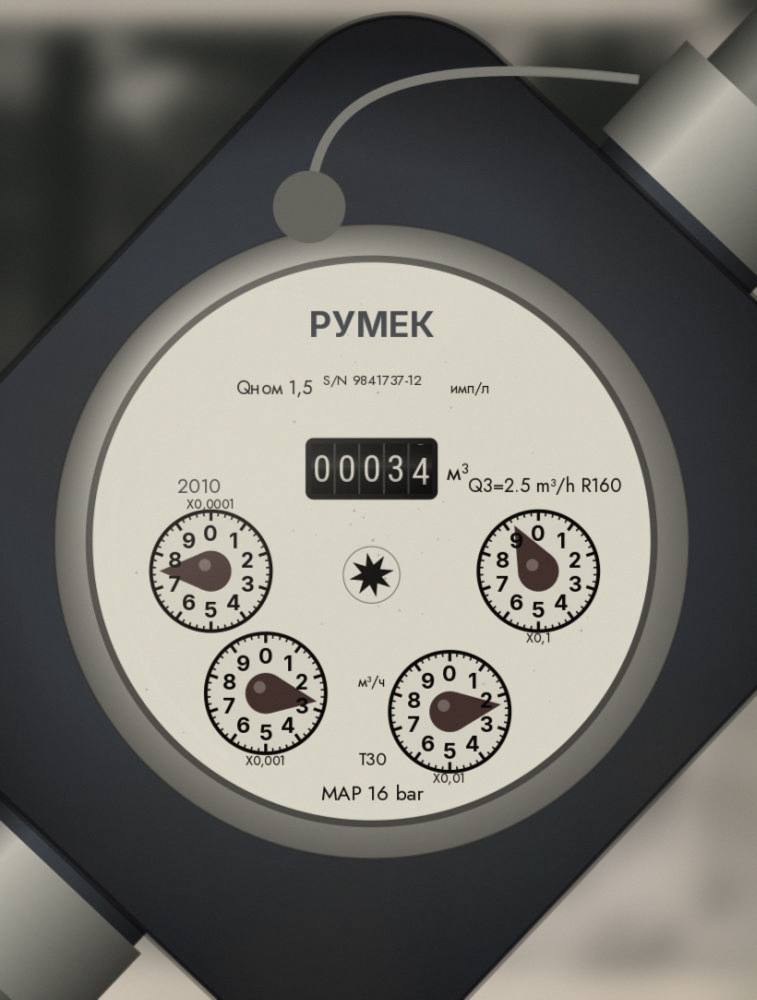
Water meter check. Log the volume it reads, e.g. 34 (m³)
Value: 33.9227 (m³)
